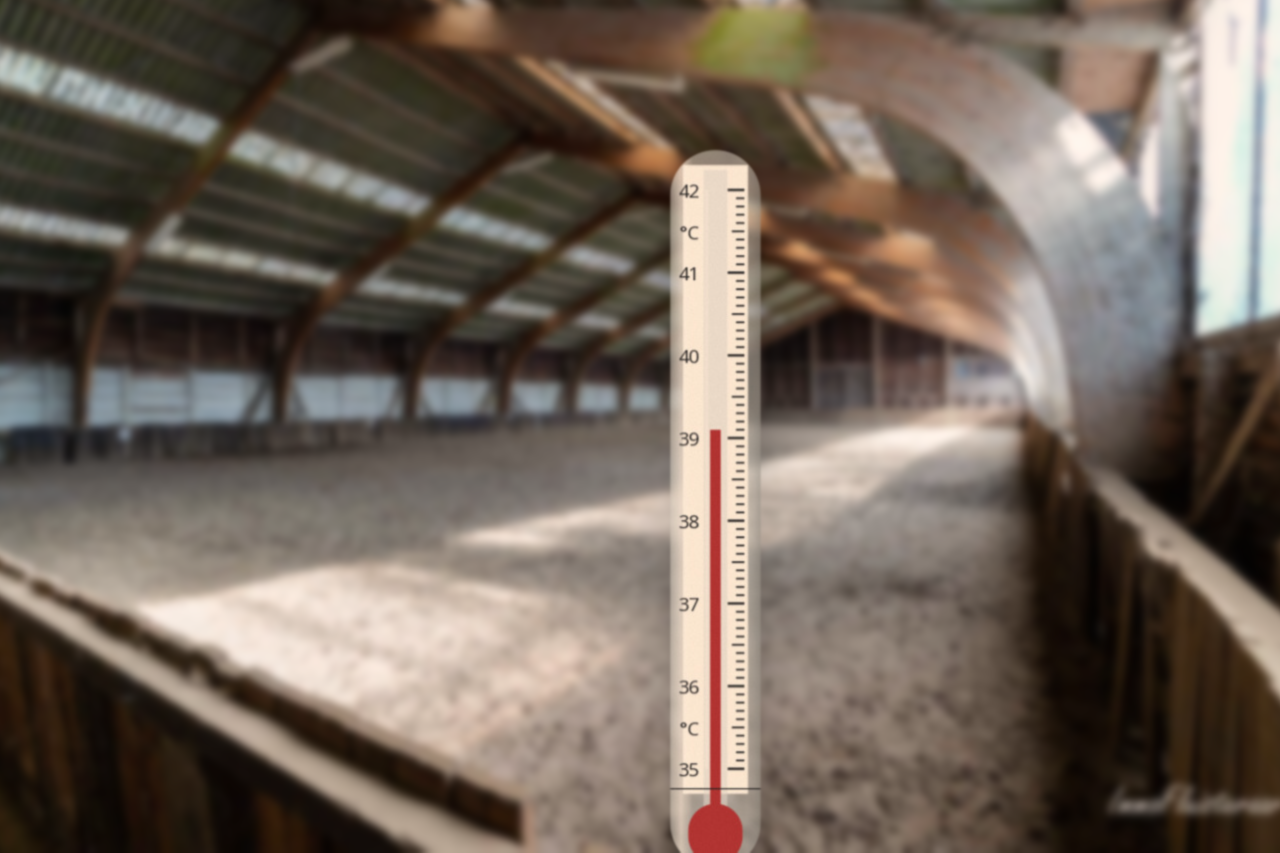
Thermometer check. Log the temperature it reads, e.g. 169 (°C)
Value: 39.1 (°C)
